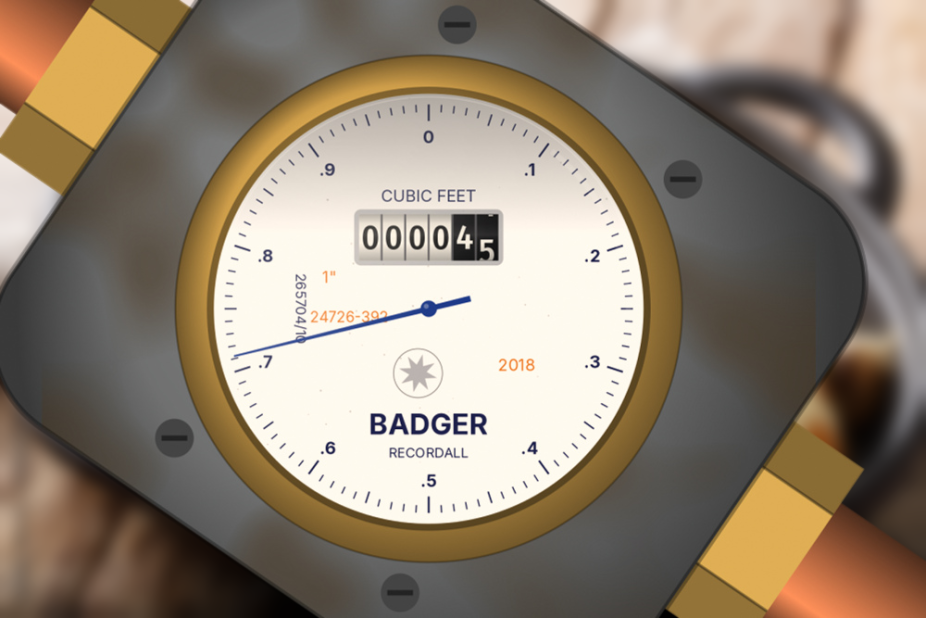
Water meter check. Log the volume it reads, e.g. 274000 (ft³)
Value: 44.71 (ft³)
